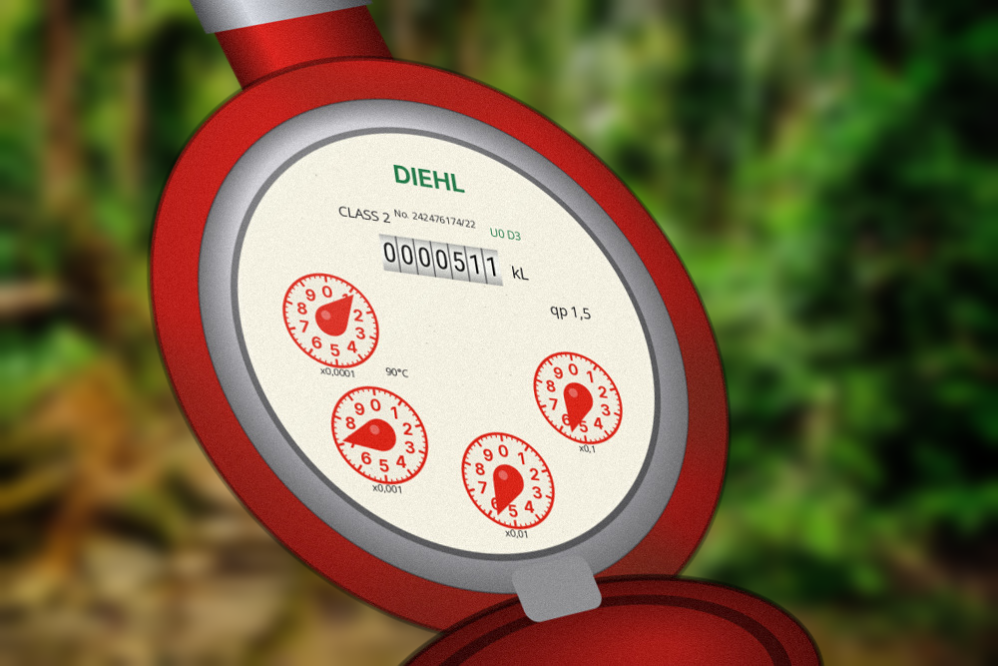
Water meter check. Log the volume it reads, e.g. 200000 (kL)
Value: 511.5571 (kL)
